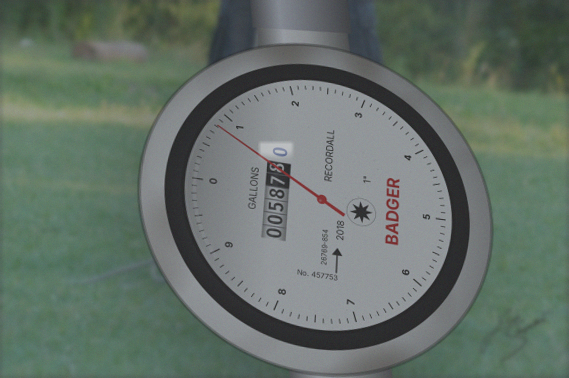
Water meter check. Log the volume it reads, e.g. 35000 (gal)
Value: 58780.8 (gal)
